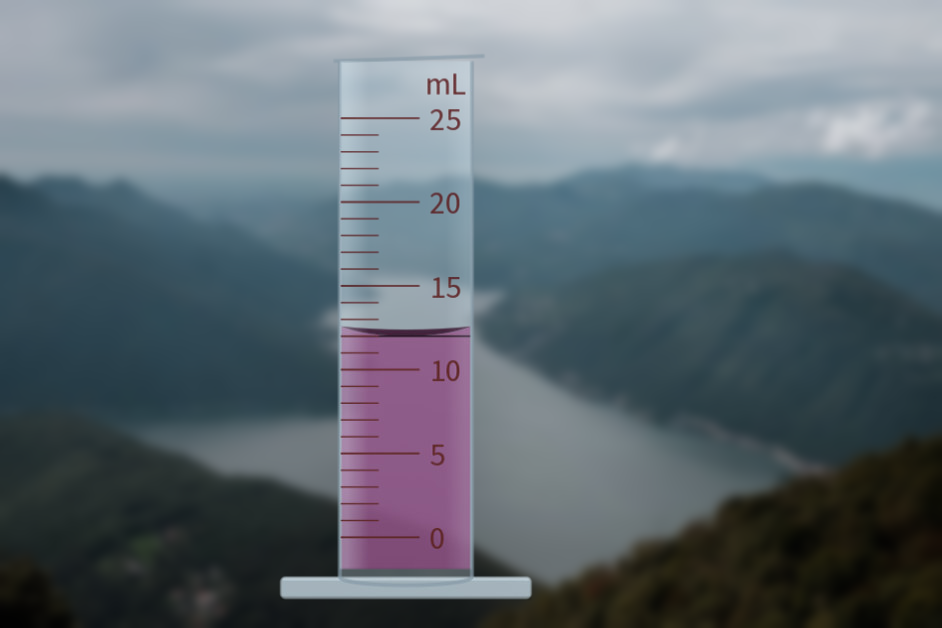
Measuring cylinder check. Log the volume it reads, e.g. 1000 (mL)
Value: 12 (mL)
